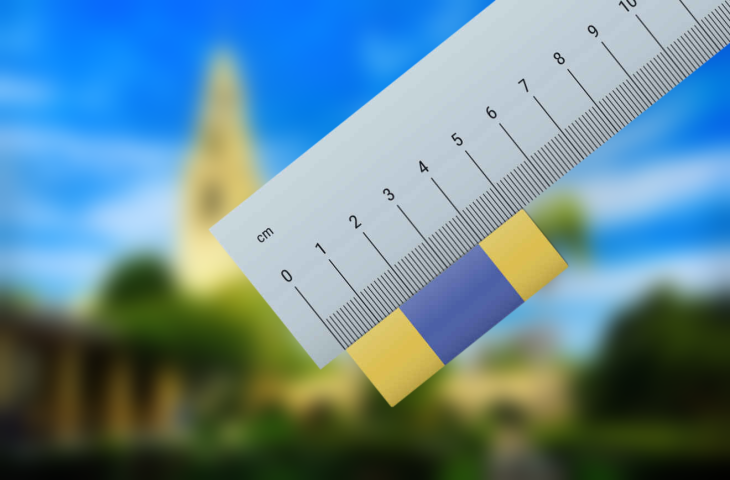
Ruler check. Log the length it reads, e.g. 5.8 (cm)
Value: 5.2 (cm)
